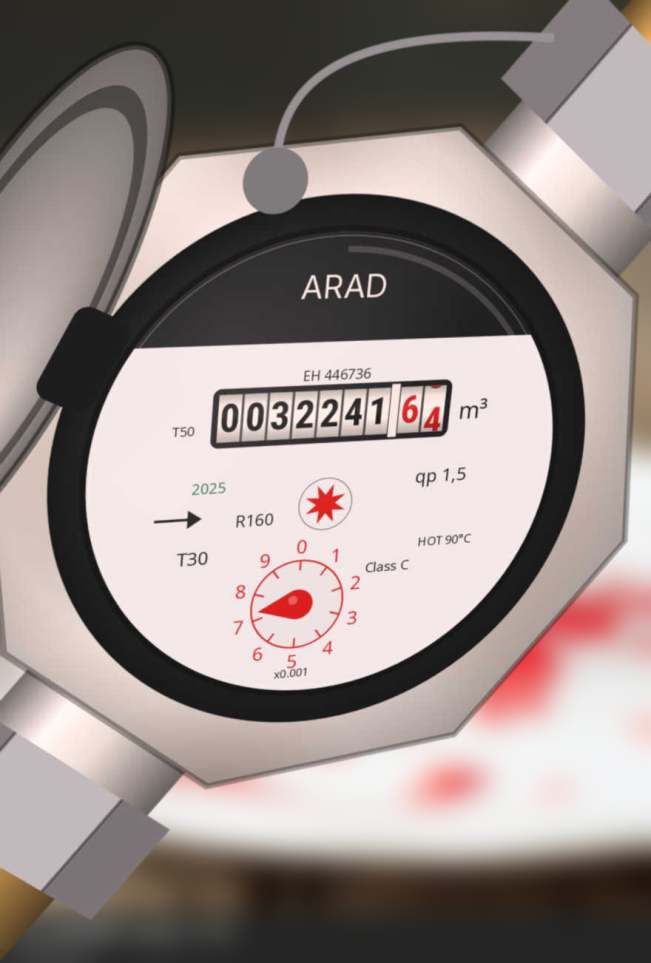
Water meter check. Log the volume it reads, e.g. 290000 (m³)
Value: 32241.637 (m³)
